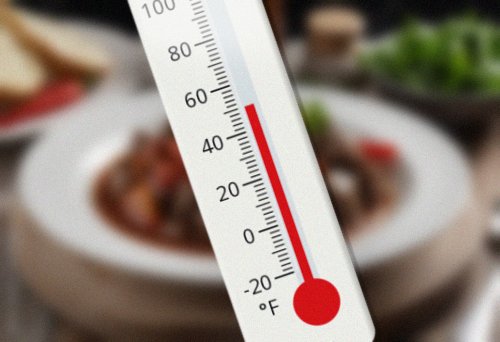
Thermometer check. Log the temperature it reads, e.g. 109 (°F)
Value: 50 (°F)
